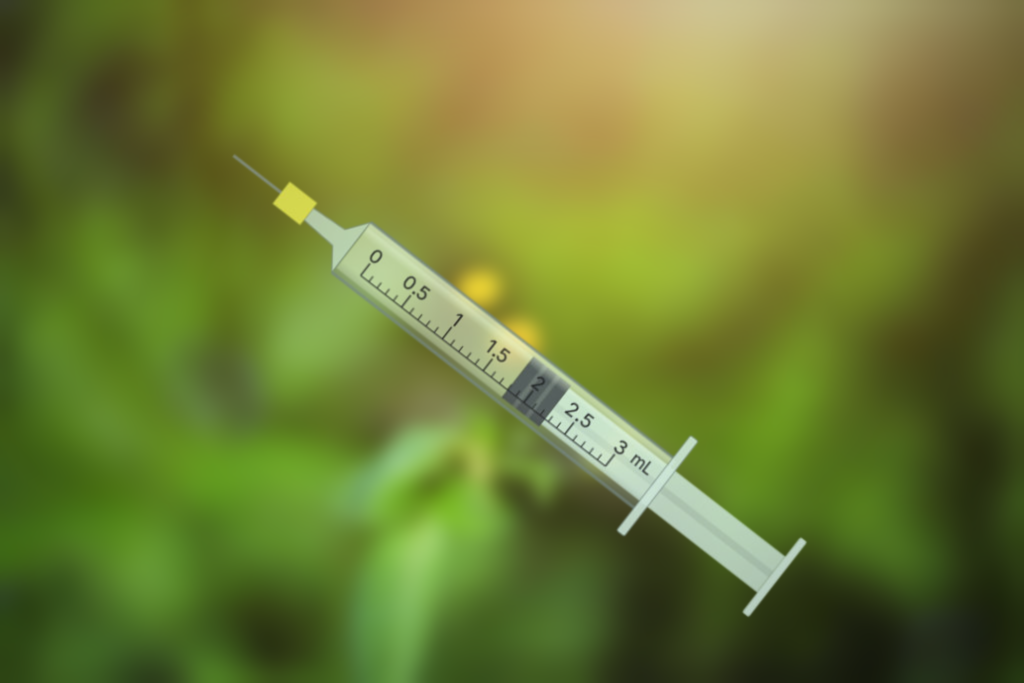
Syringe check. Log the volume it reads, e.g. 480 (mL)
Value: 1.8 (mL)
